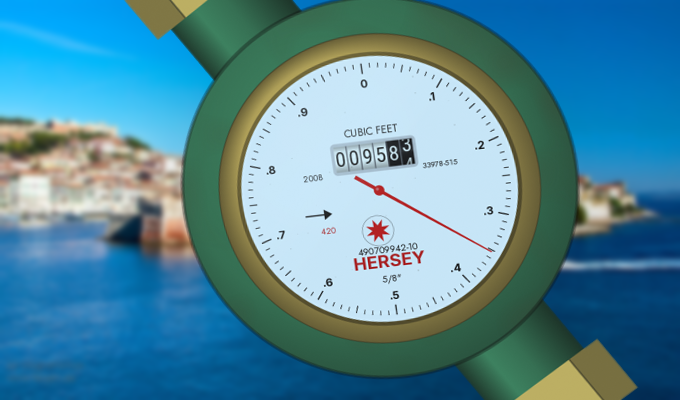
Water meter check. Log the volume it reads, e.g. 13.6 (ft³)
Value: 9583.35 (ft³)
